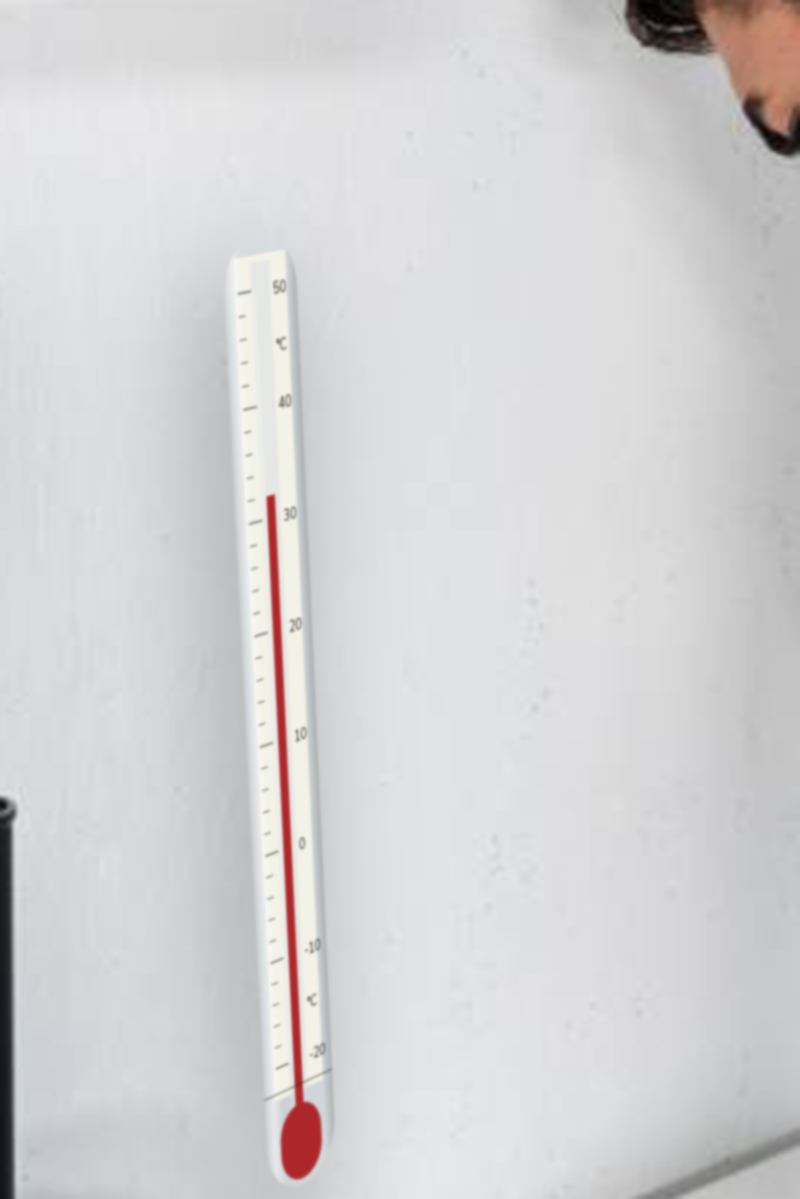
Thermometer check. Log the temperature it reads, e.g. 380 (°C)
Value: 32 (°C)
